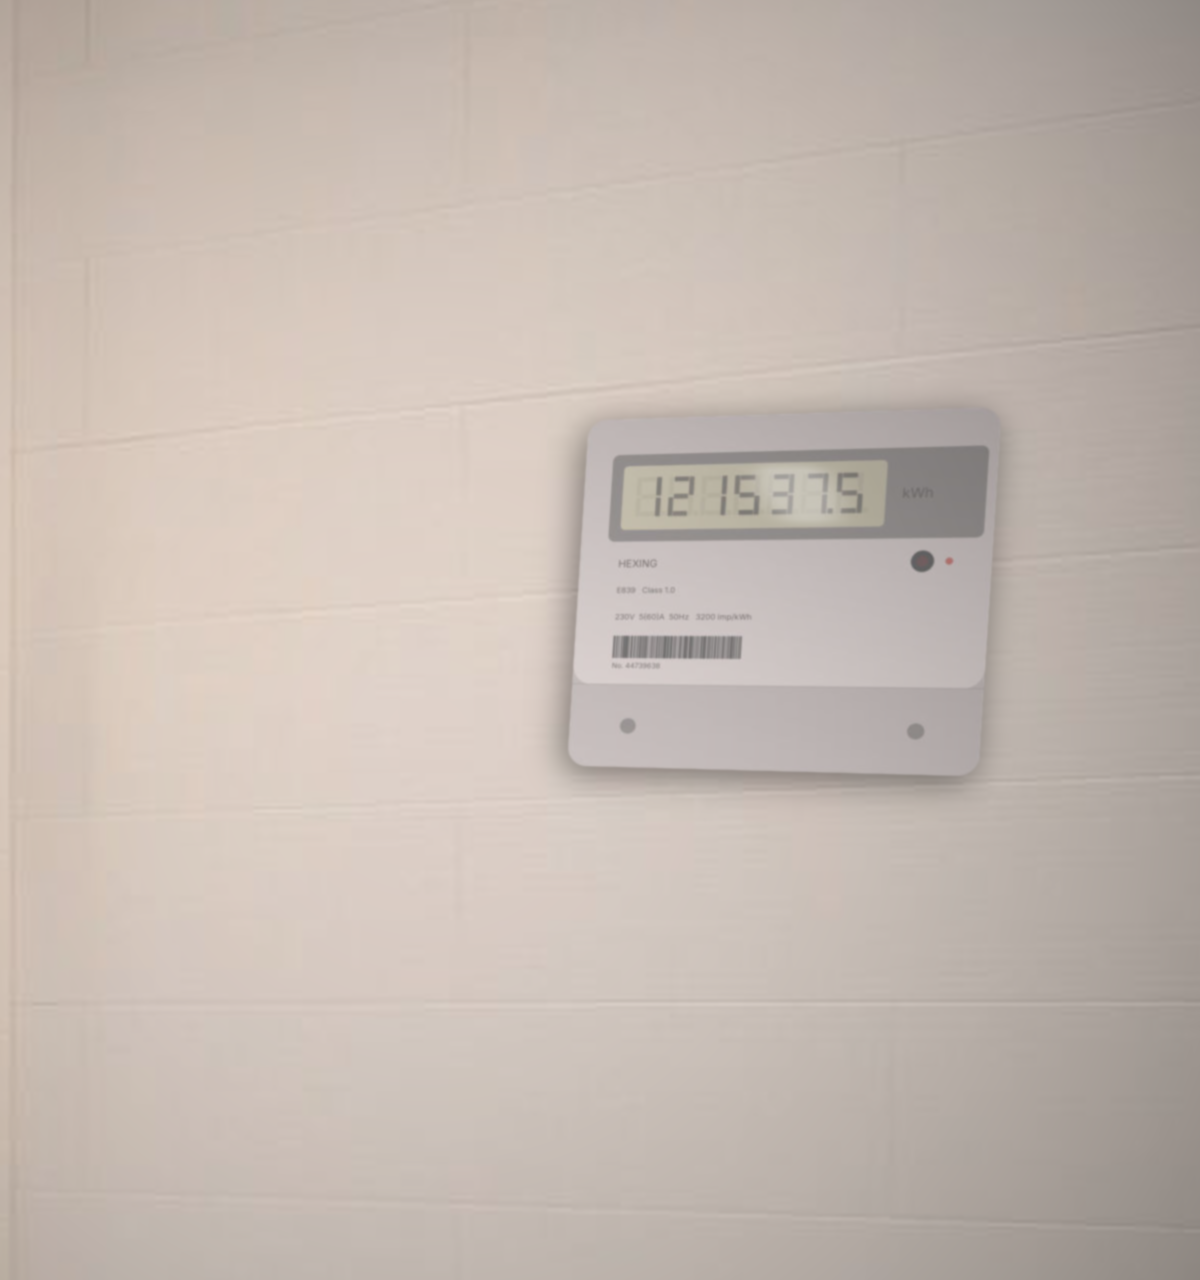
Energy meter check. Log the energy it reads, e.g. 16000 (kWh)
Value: 121537.5 (kWh)
